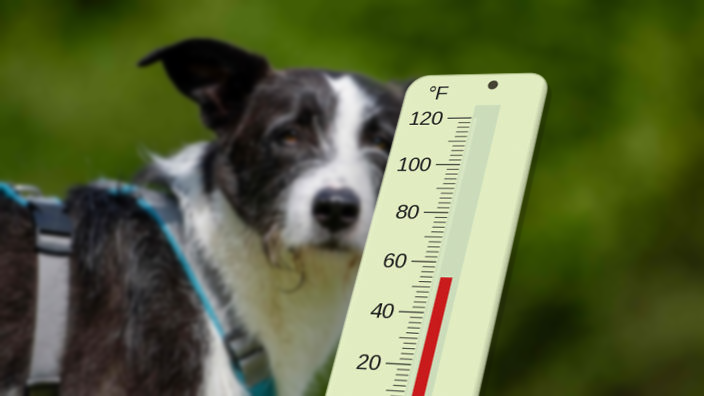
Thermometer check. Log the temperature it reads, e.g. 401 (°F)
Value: 54 (°F)
